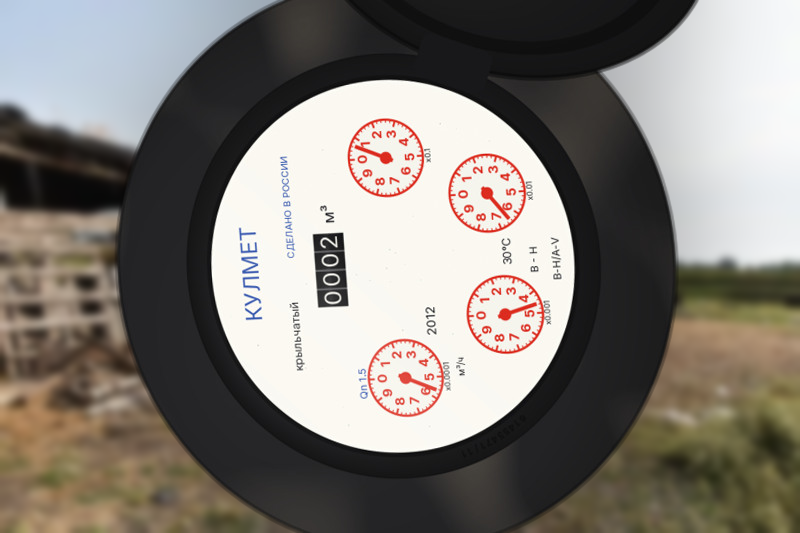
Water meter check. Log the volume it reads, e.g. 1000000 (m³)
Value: 2.0645 (m³)
